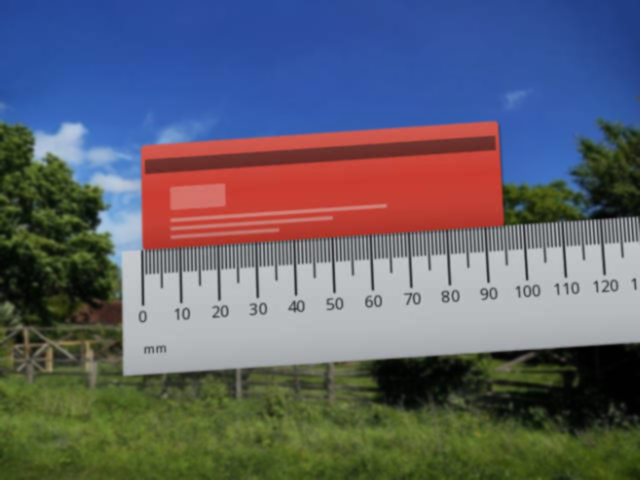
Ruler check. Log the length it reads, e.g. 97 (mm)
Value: 95 (mm)
